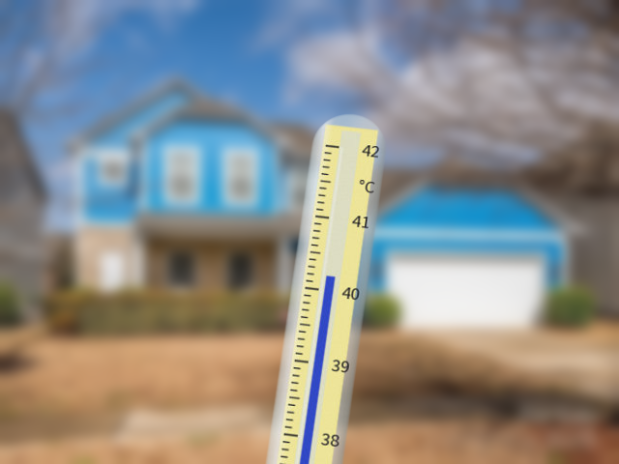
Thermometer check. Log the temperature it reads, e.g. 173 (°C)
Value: 40.2 (°C)
